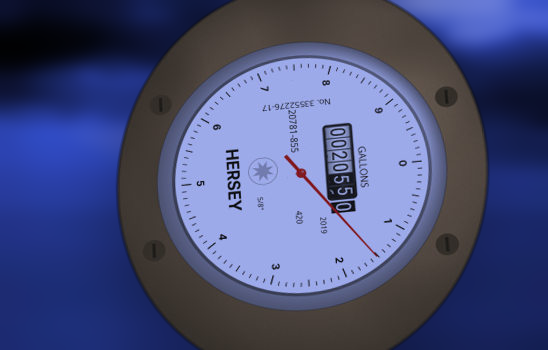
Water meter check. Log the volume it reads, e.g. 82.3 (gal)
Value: 20551.5 (gal)
